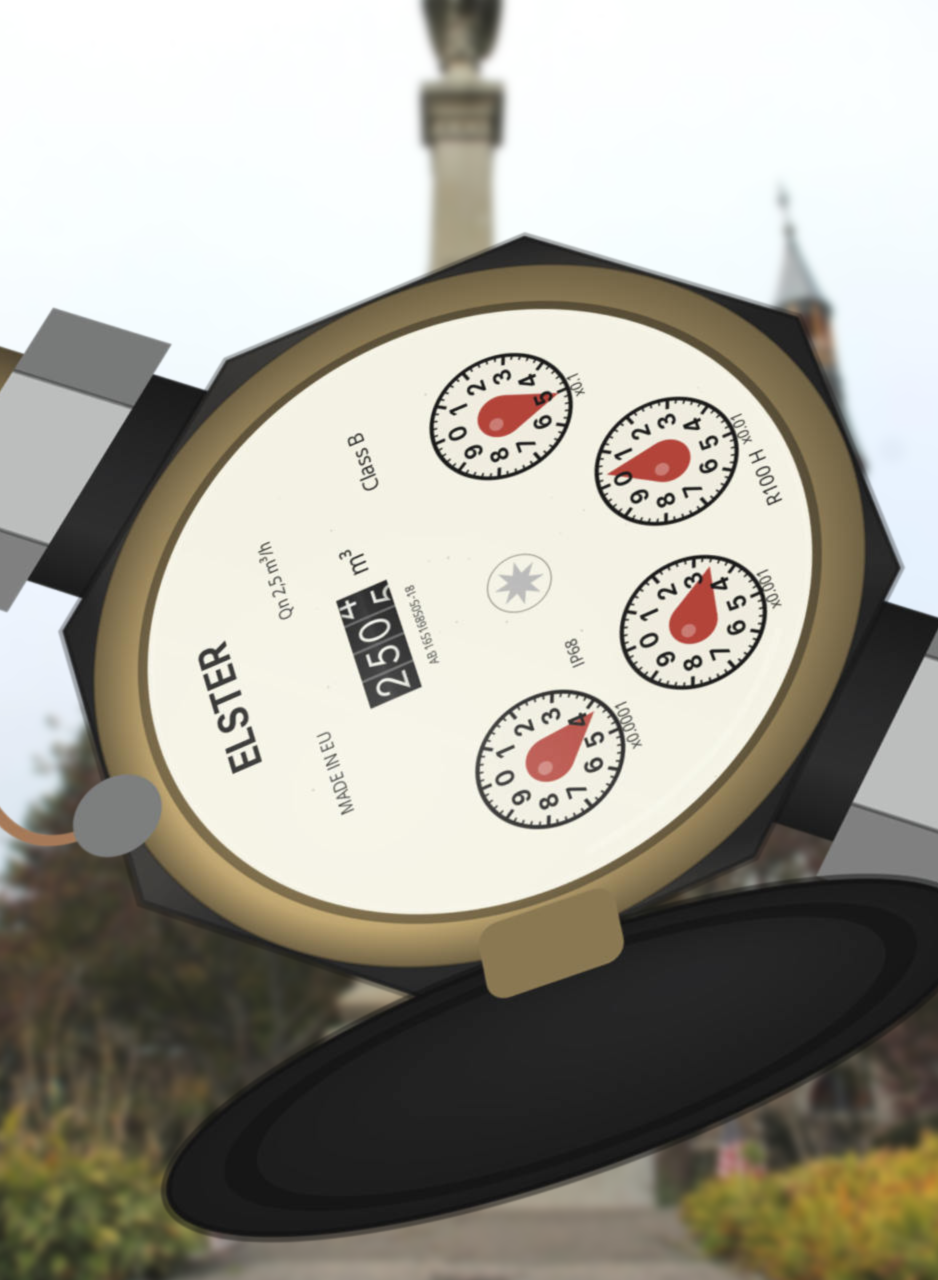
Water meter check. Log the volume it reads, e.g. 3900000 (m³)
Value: 2504.5034 (m³)
